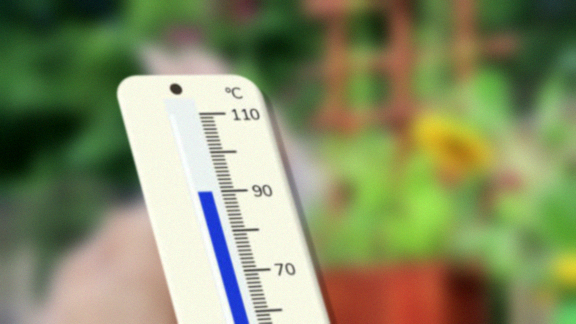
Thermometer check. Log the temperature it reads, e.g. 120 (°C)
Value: 90 (°C)
